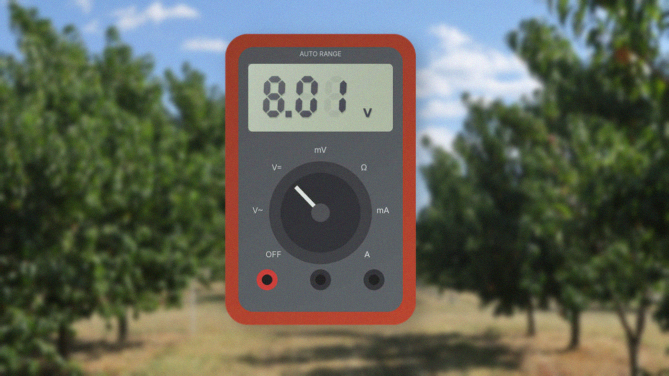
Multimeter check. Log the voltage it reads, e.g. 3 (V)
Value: 8.01 (V)
